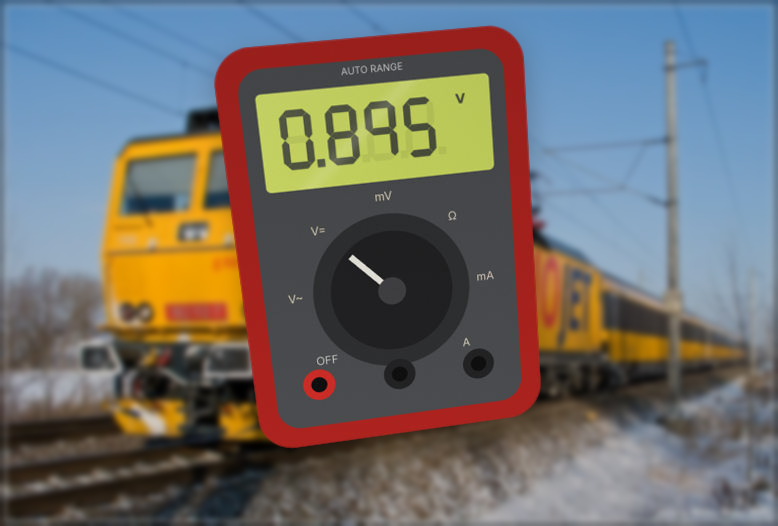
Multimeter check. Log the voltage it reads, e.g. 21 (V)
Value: 0.895 (V)
